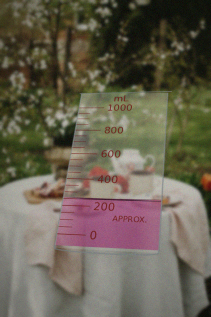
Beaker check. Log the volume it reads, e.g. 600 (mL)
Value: 250 (mL)
